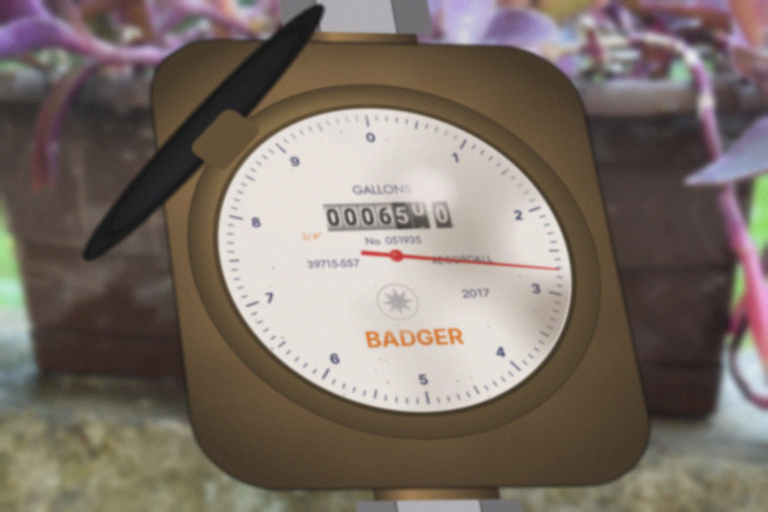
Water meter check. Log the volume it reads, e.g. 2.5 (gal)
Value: 6502.7 (gal)
